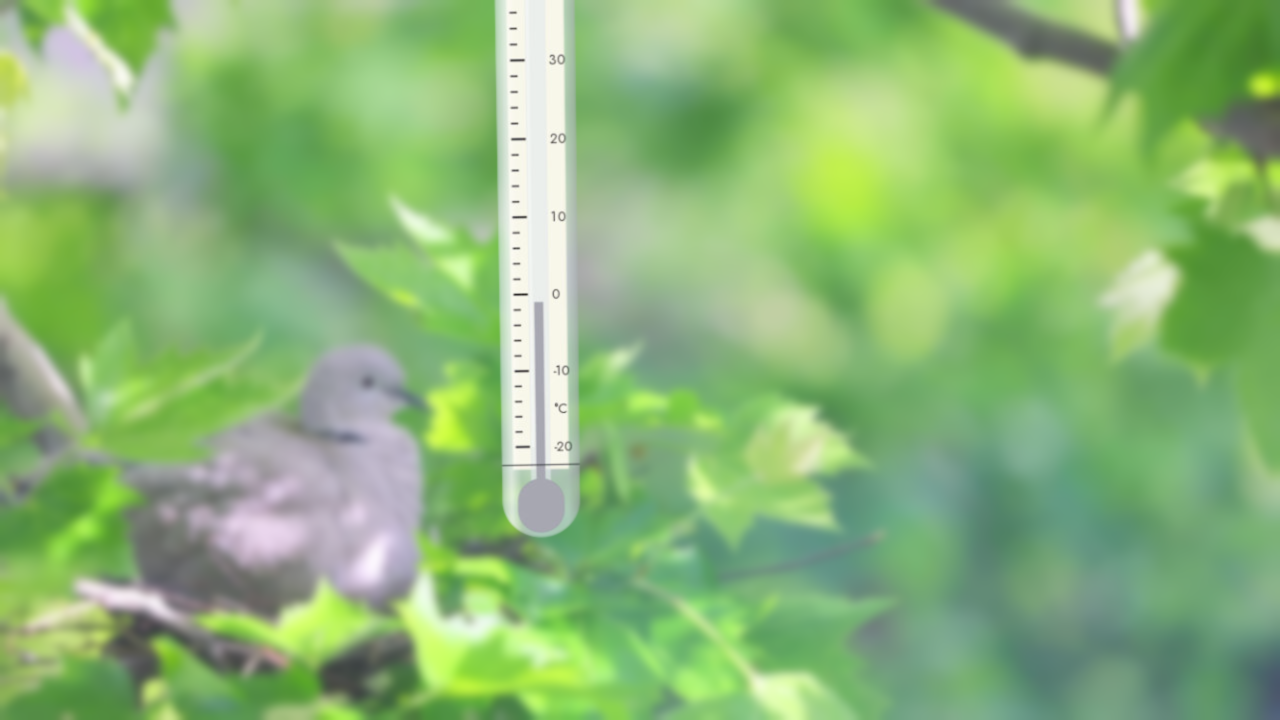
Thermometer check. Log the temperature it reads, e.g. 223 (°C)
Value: -1 (°C)
